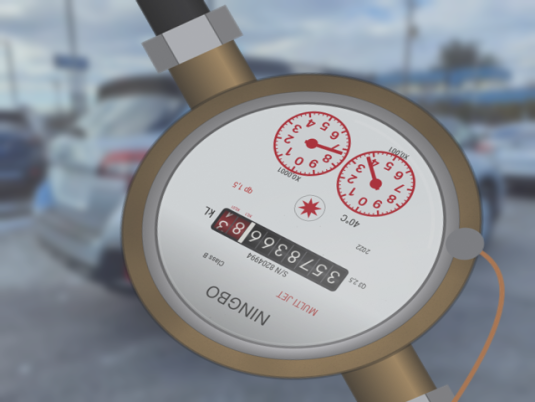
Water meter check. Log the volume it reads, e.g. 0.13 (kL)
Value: 3578366.8337 (kL)
